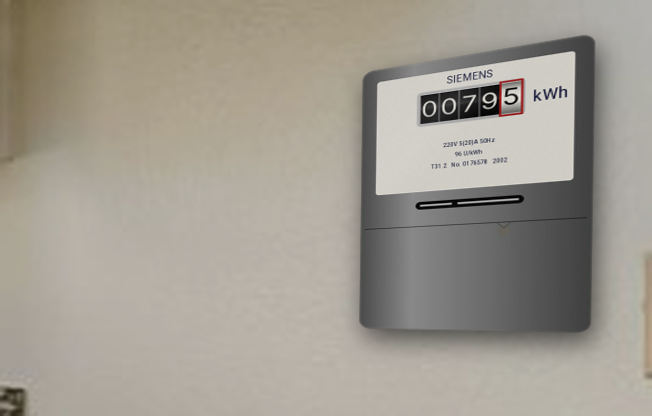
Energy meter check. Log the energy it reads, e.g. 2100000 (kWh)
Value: 79.5 (kWh)
